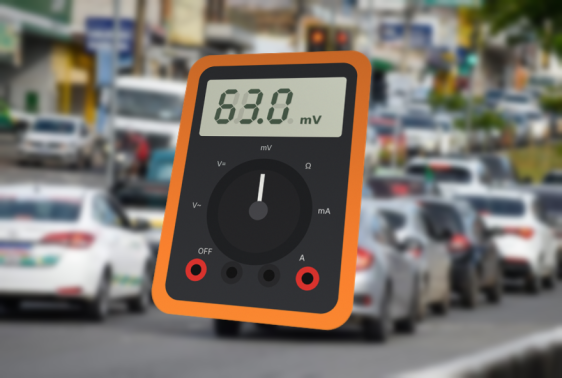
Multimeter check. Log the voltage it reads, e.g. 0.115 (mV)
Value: 63.0 (mV)
